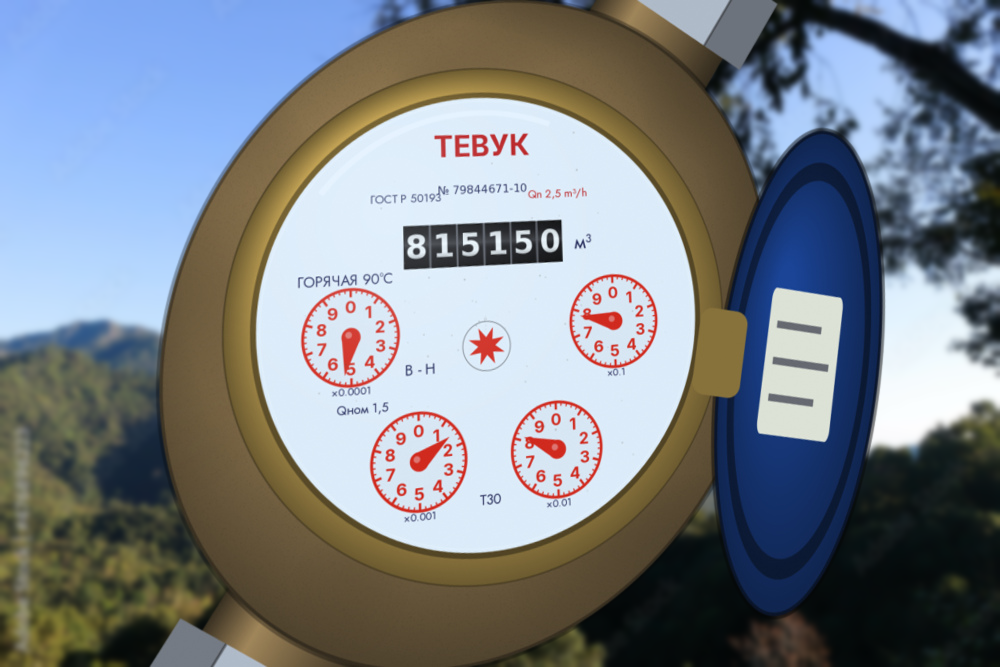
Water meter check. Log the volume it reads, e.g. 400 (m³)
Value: 815150.7815 (m³)
